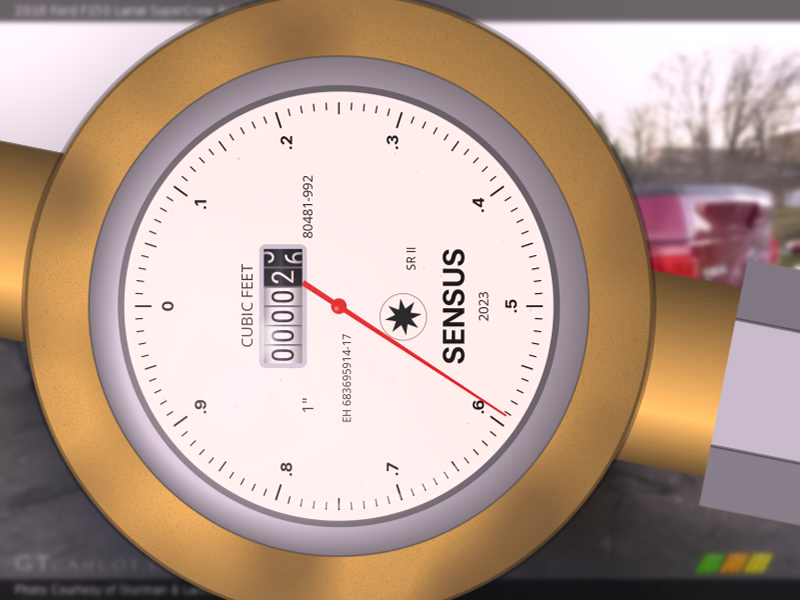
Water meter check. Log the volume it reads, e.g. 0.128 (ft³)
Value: 25.59 (ft³)
